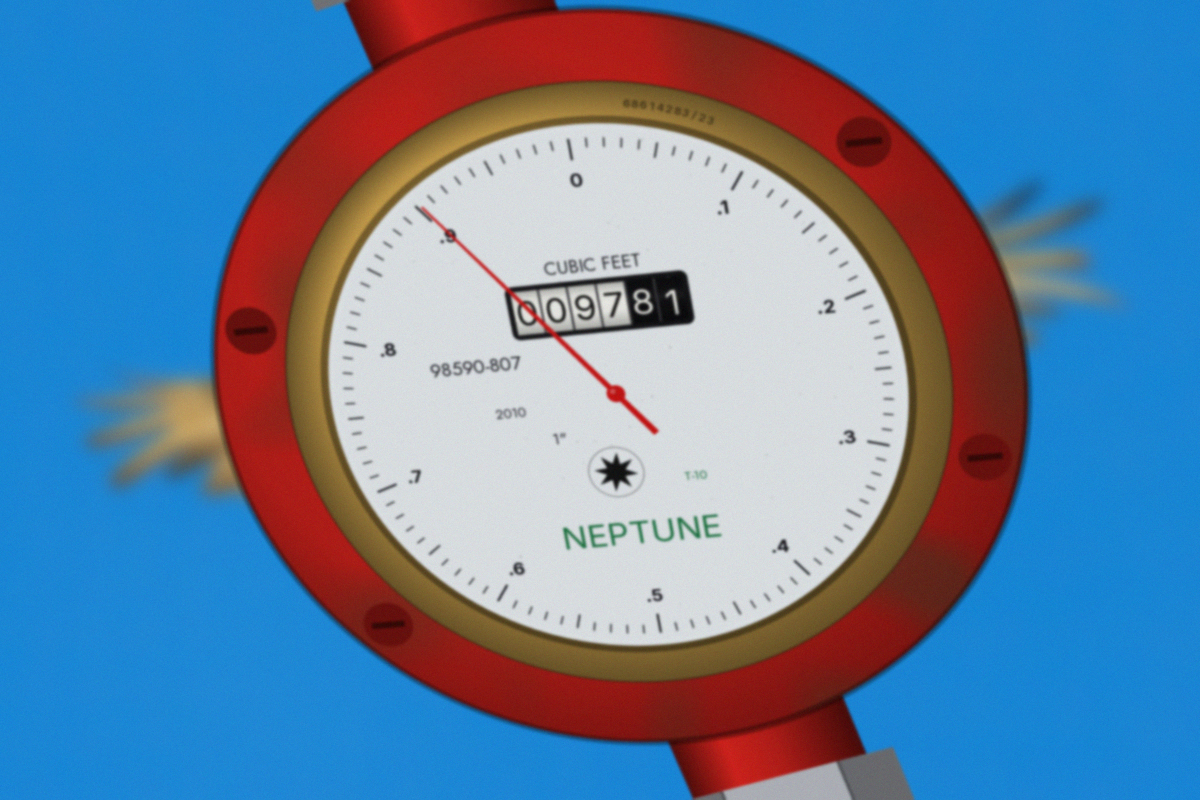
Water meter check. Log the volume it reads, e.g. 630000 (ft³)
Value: 9780.90 (ft³)
